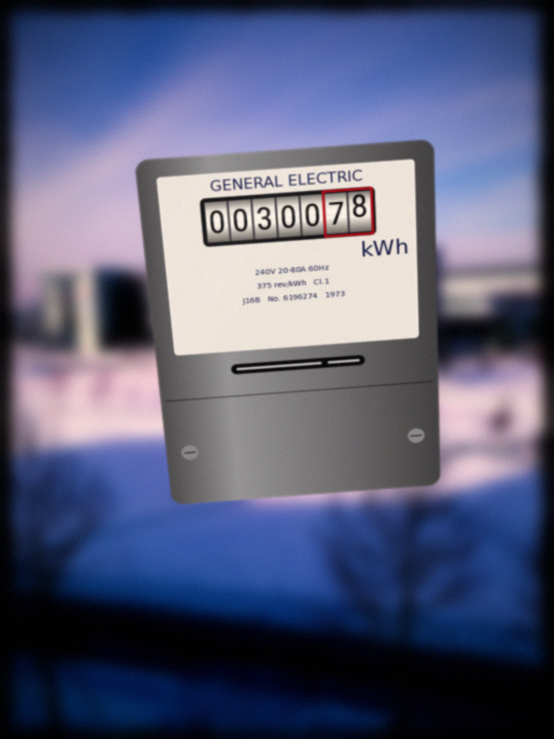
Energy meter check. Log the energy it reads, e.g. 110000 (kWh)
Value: 300.78 (kWh)
